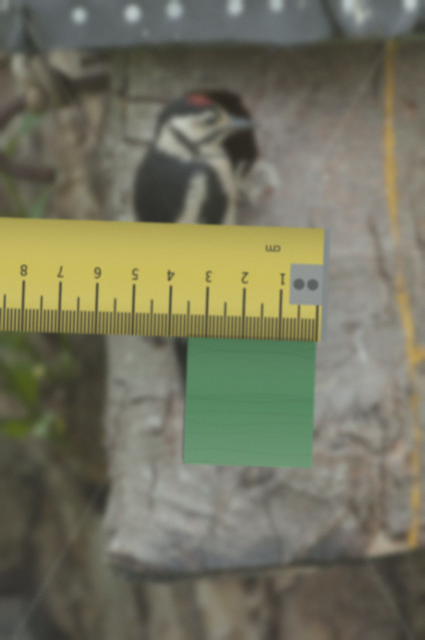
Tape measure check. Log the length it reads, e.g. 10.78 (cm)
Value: 3.5 (cm)
